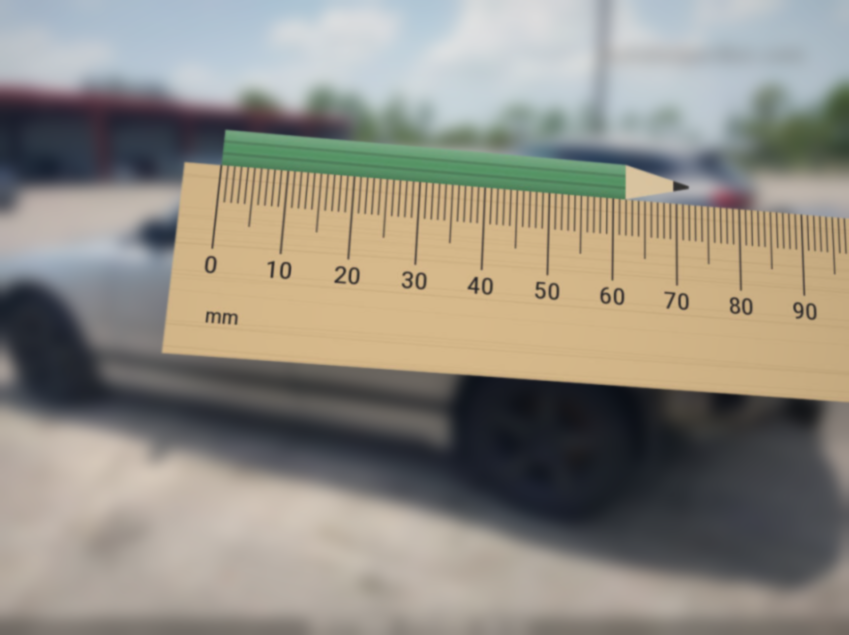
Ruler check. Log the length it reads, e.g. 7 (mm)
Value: 72 (mm)
